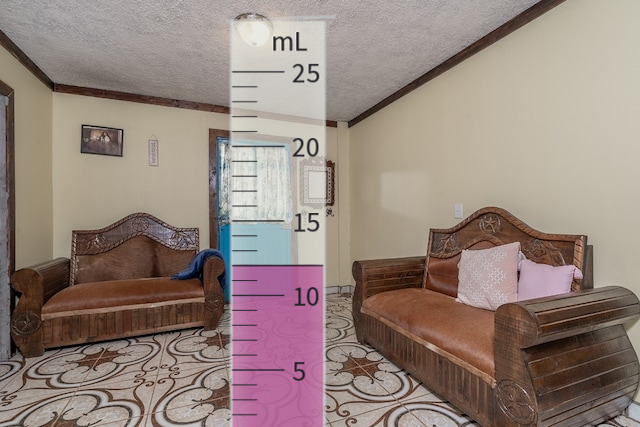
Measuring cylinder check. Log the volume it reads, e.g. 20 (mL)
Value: 12 (mL)
